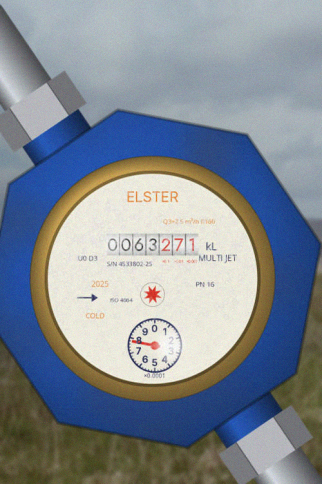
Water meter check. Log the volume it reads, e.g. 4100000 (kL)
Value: 63.2717 (kL)
